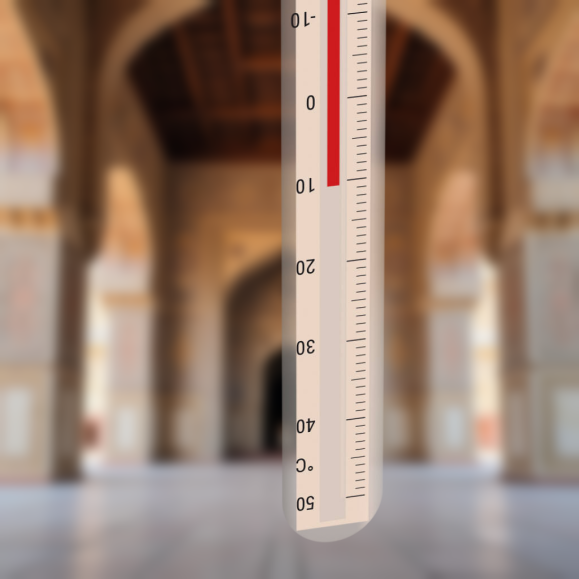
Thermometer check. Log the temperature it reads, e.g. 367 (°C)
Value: 10.5 (°C)
